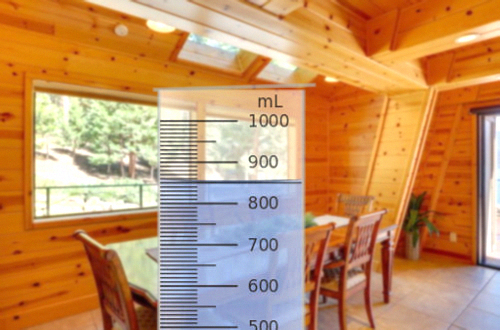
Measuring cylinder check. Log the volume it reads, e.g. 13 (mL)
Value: 850 (mL)
